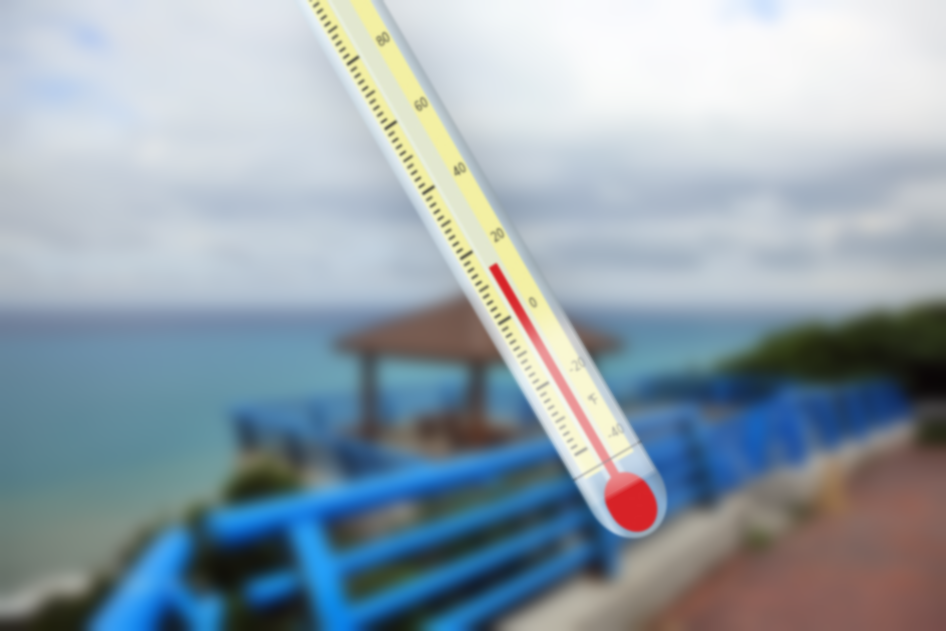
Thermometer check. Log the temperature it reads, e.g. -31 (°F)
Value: 14 (°F)
